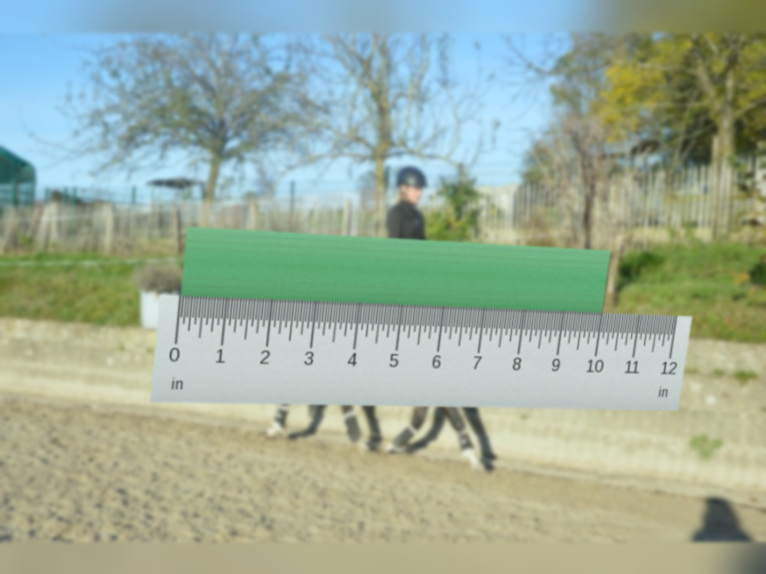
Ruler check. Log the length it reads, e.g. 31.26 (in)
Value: 10 (in)
